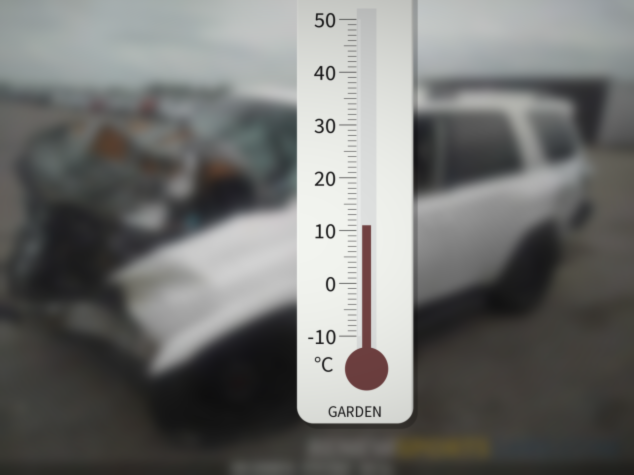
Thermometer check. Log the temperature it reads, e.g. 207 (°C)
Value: 11 (°C)
